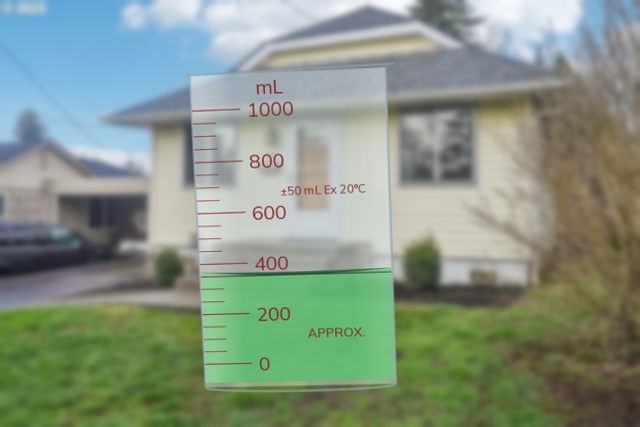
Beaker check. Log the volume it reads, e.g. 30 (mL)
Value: 350 (mL)
